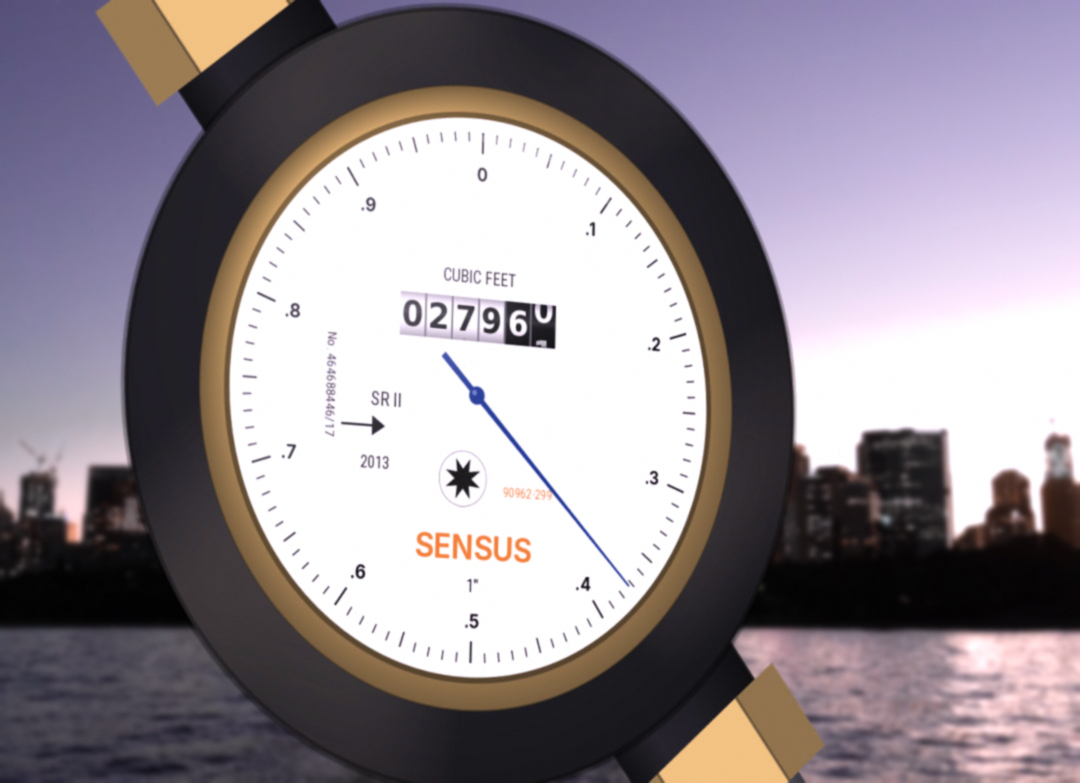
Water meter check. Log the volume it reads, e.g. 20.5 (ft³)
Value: 27960.37 (ft³)
